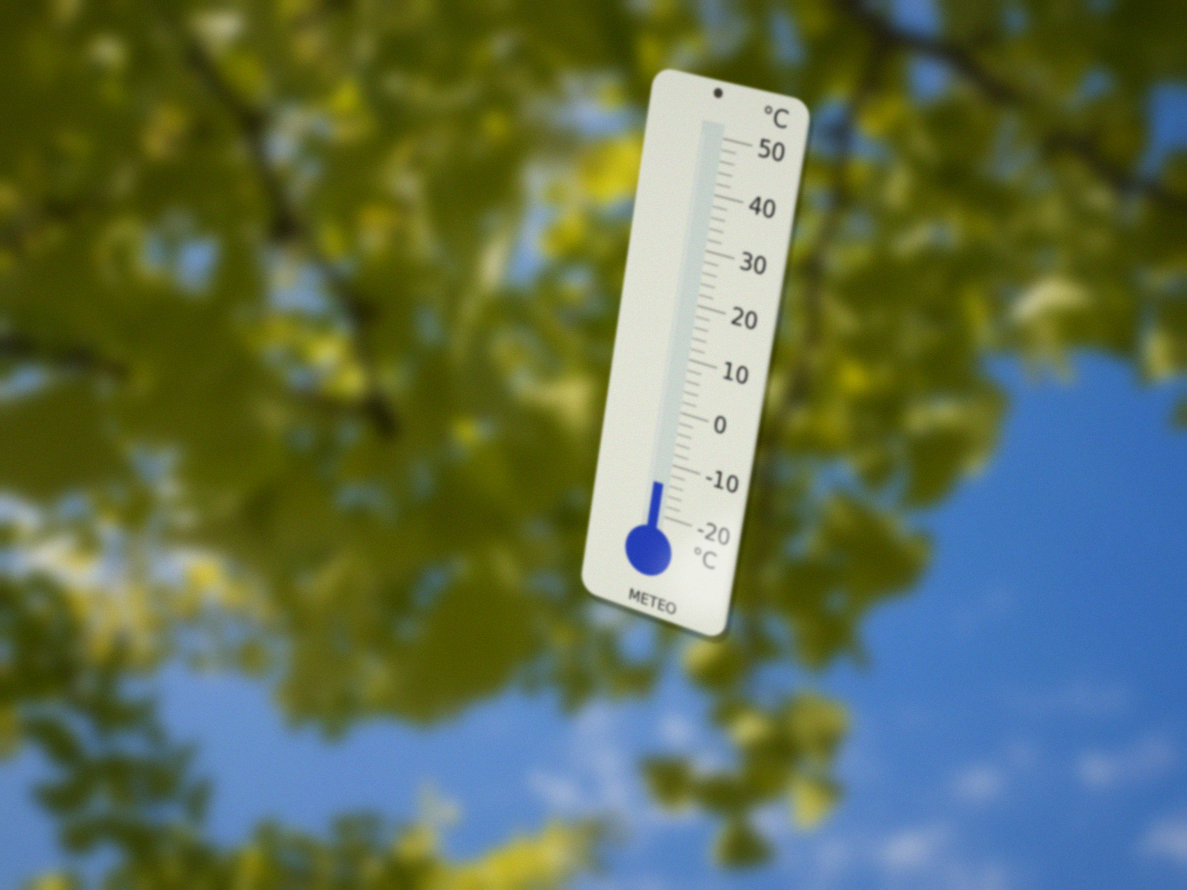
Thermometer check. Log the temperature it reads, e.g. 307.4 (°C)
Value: -14 (°C)
